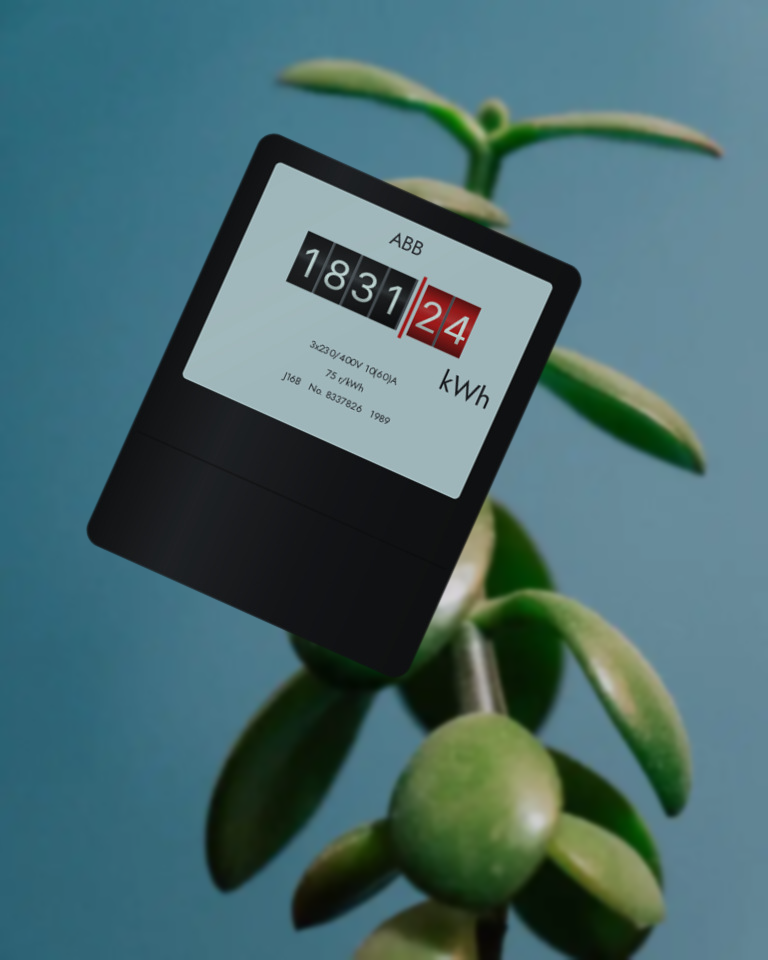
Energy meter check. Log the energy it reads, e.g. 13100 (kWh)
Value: 1831.24 (kWh)
